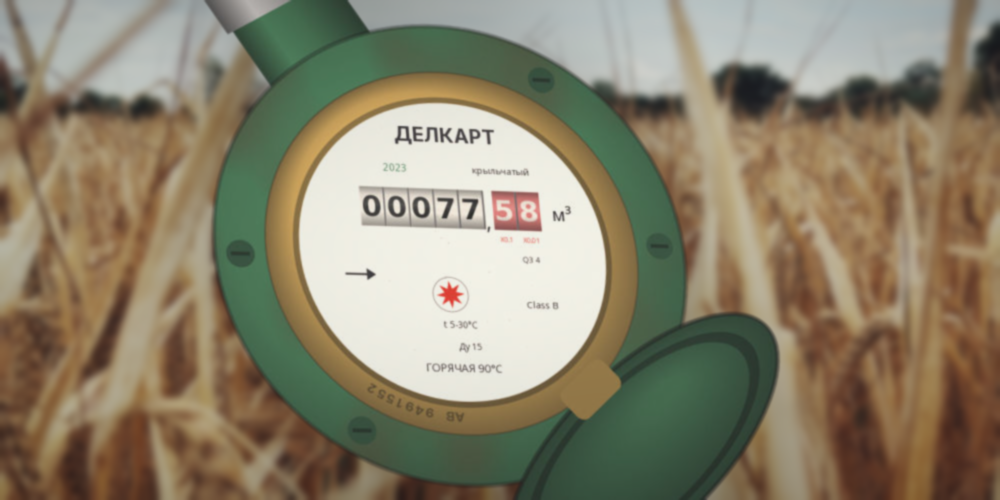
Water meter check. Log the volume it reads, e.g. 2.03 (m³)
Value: 77.58 (m³)
